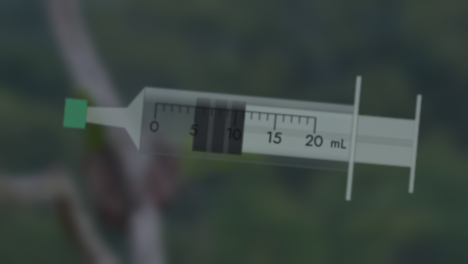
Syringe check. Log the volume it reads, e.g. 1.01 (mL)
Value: 5 (mL)
